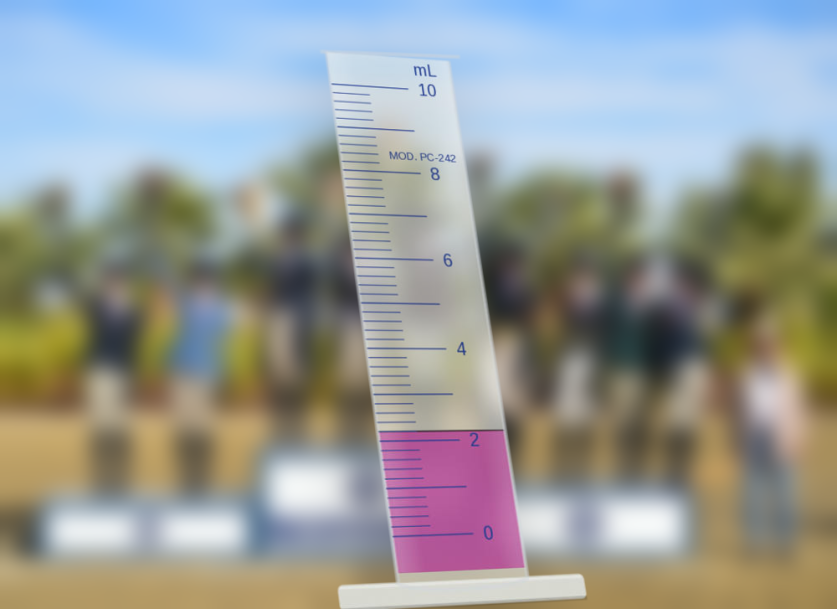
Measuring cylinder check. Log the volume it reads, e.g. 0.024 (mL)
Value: 2.2 (mL)
